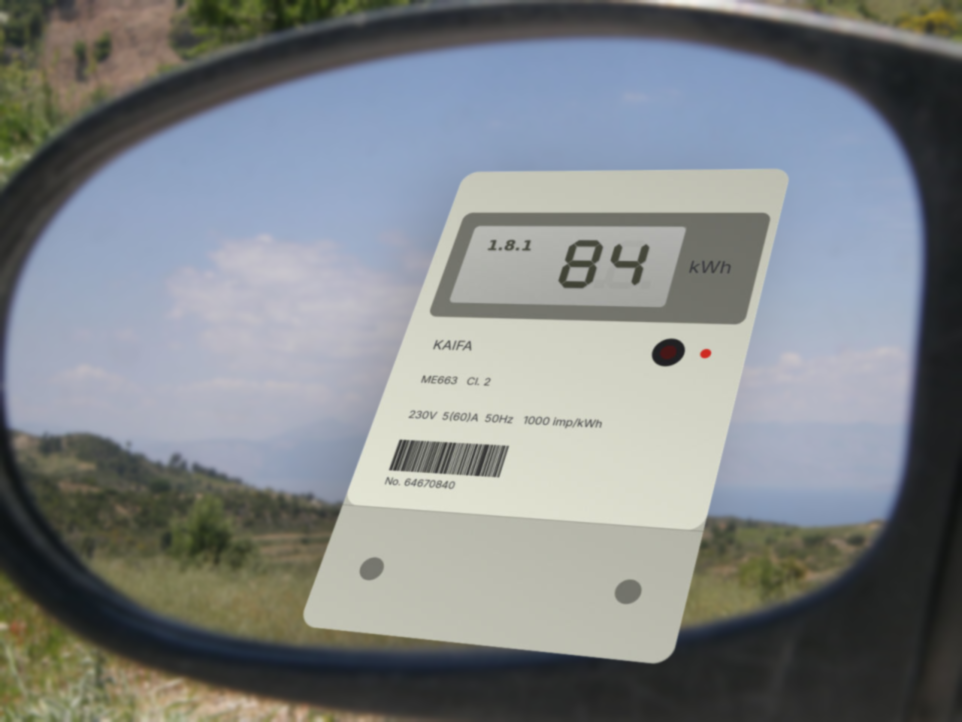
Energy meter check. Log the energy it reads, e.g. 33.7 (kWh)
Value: 84 (kWh)
